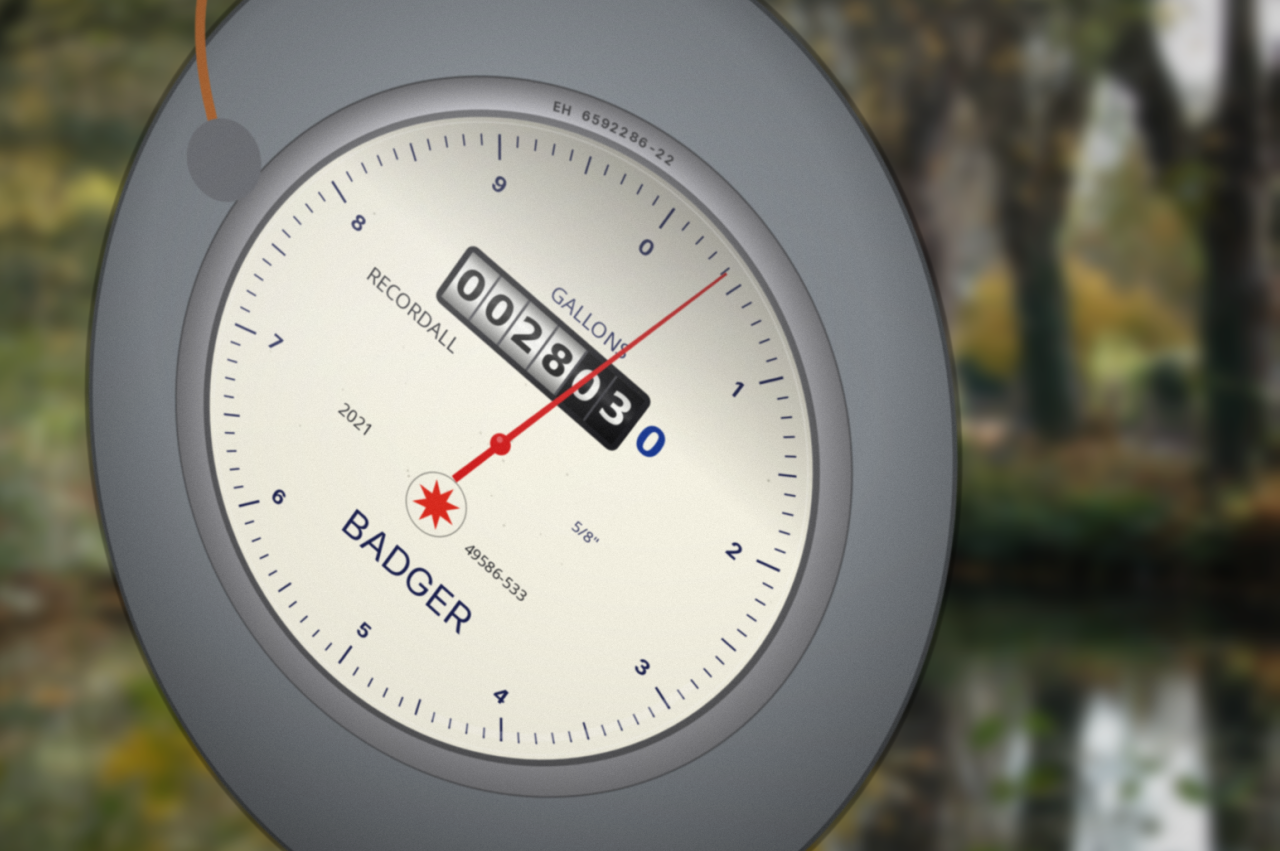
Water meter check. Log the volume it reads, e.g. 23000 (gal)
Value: 28030.4 (gal)
